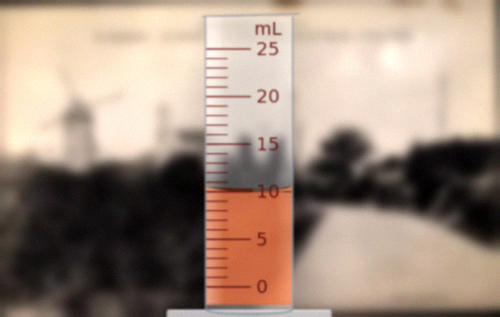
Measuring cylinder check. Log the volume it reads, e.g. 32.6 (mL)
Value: 10 (mL)
